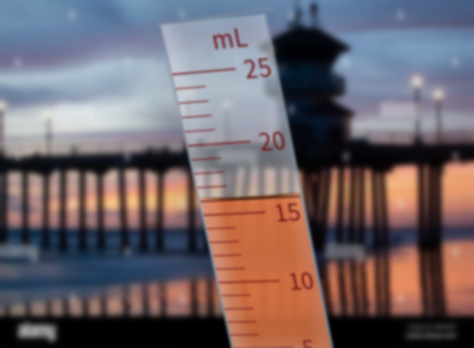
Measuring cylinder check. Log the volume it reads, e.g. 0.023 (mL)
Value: 16 (mL)
